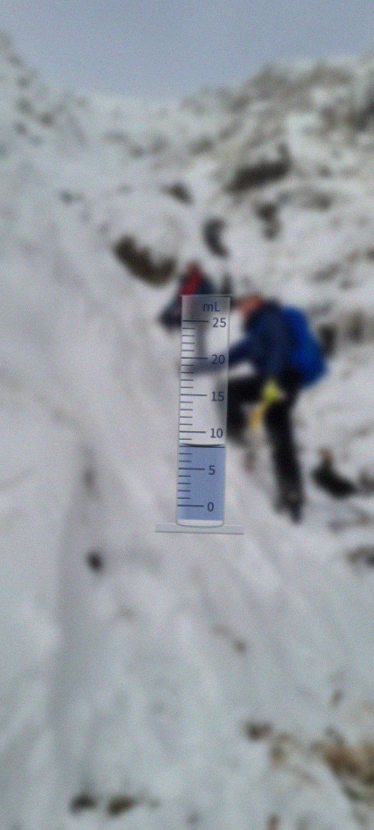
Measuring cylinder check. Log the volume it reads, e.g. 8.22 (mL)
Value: 8 (mL)
